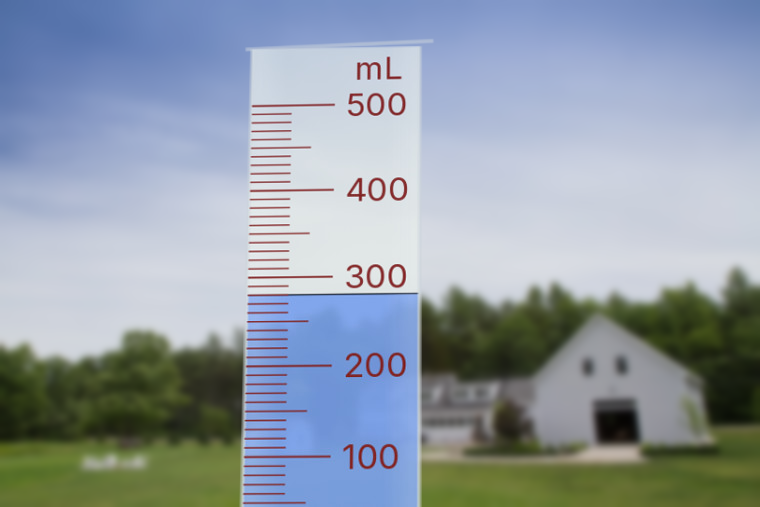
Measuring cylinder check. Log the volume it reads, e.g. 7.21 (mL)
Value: 280 (mL)
